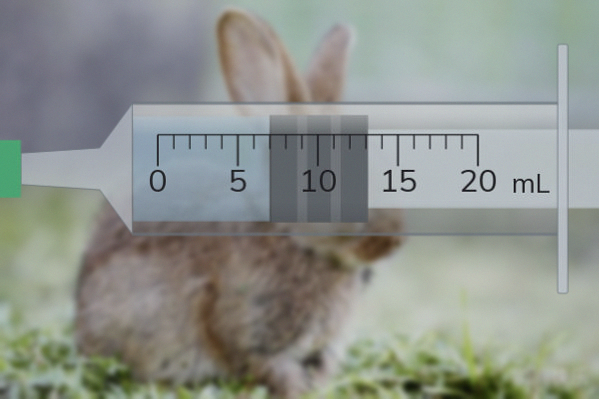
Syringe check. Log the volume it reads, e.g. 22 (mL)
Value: 7 (mL)
